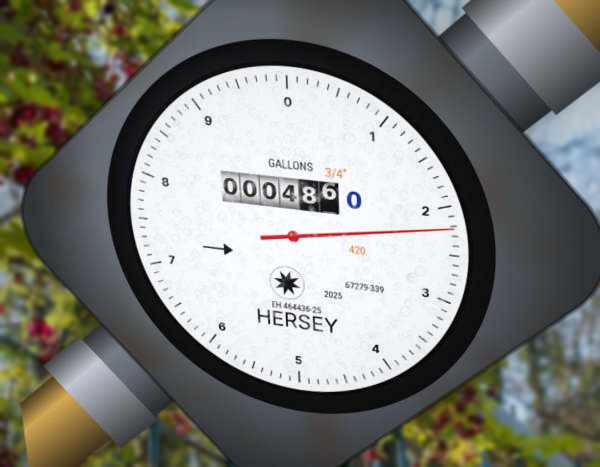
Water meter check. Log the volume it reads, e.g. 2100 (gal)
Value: 4862.2 (gal)
